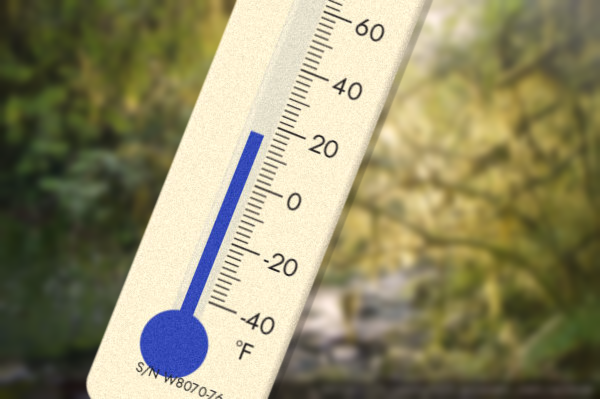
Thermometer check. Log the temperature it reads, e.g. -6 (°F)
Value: 16 (°F)
